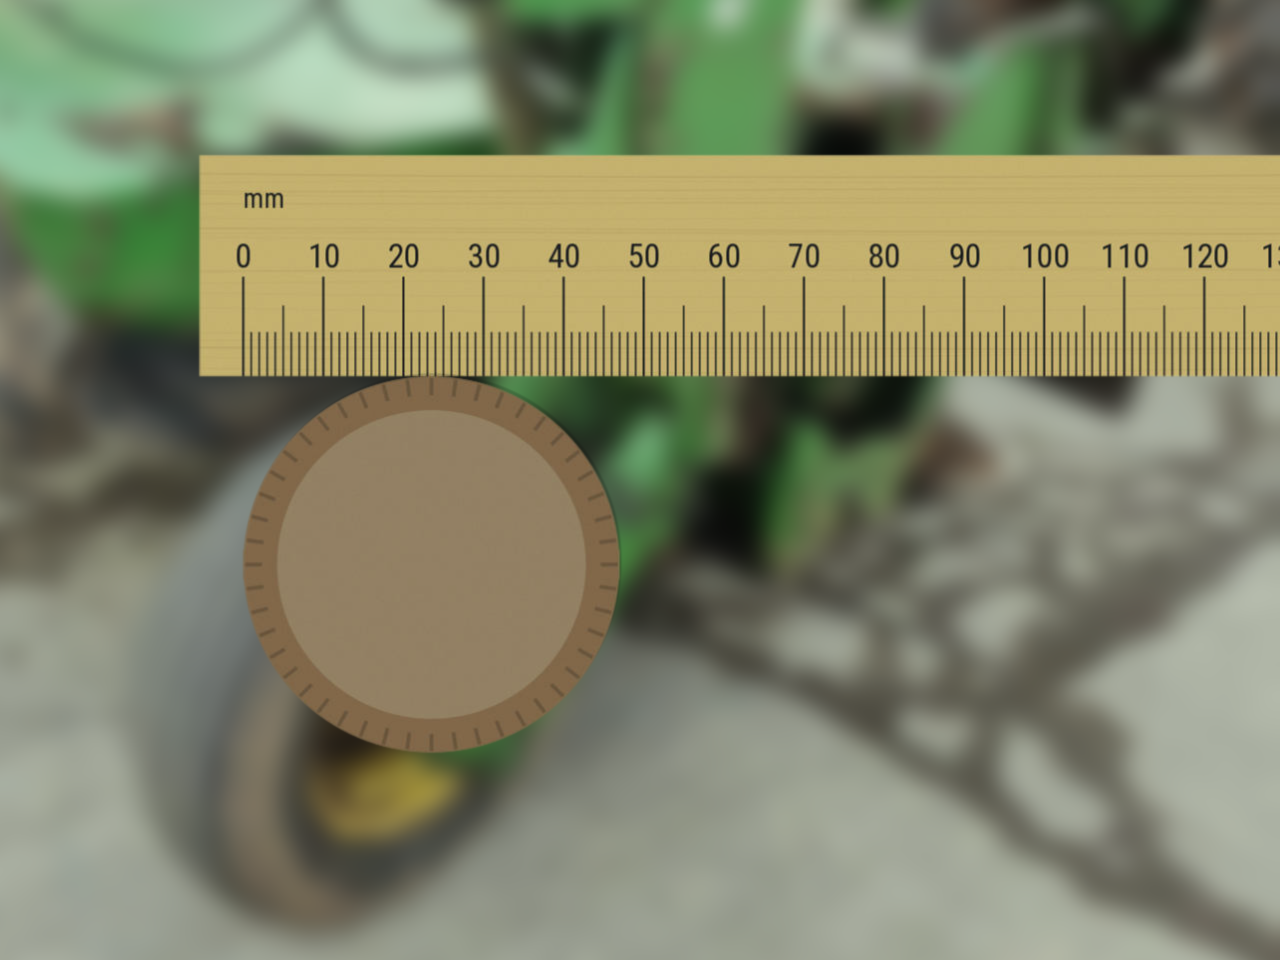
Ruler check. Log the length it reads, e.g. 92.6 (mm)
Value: 47 (mm)
